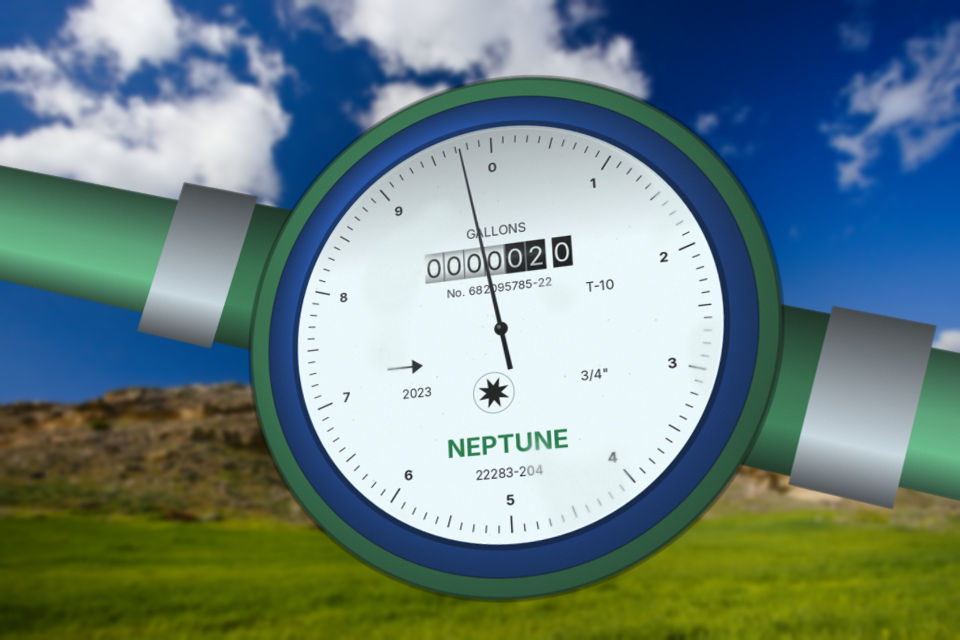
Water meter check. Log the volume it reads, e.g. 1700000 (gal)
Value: 19.7 (gal)
